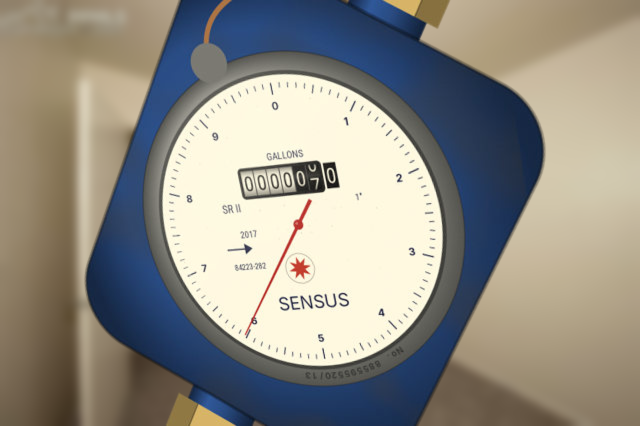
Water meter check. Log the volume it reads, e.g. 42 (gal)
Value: 66.0 (gal)
